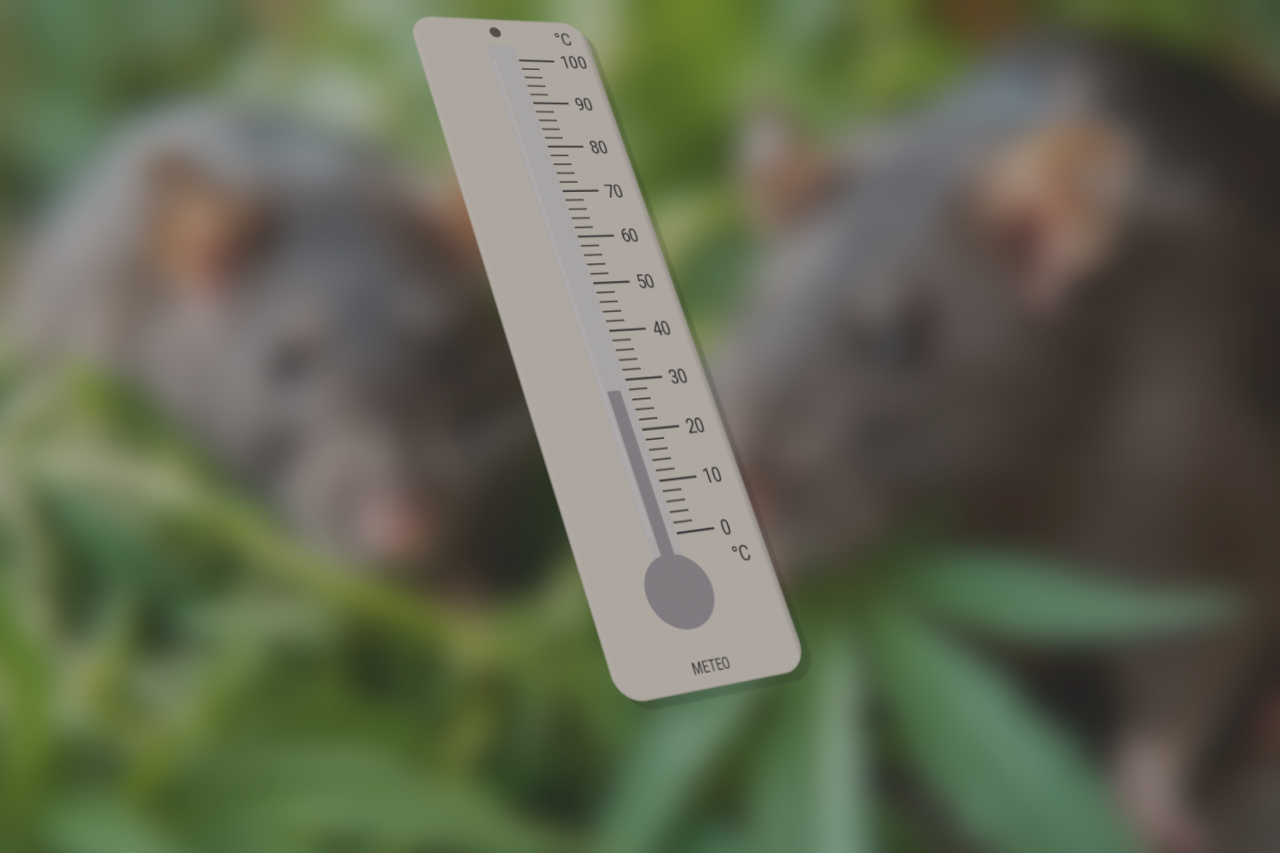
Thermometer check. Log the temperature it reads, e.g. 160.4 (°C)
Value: 28 (°C)
